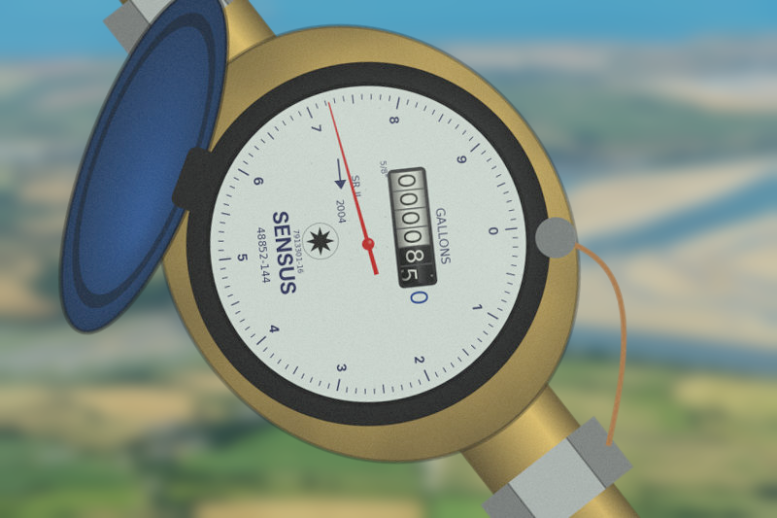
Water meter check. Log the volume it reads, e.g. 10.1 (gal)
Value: 847.2 (gal)
